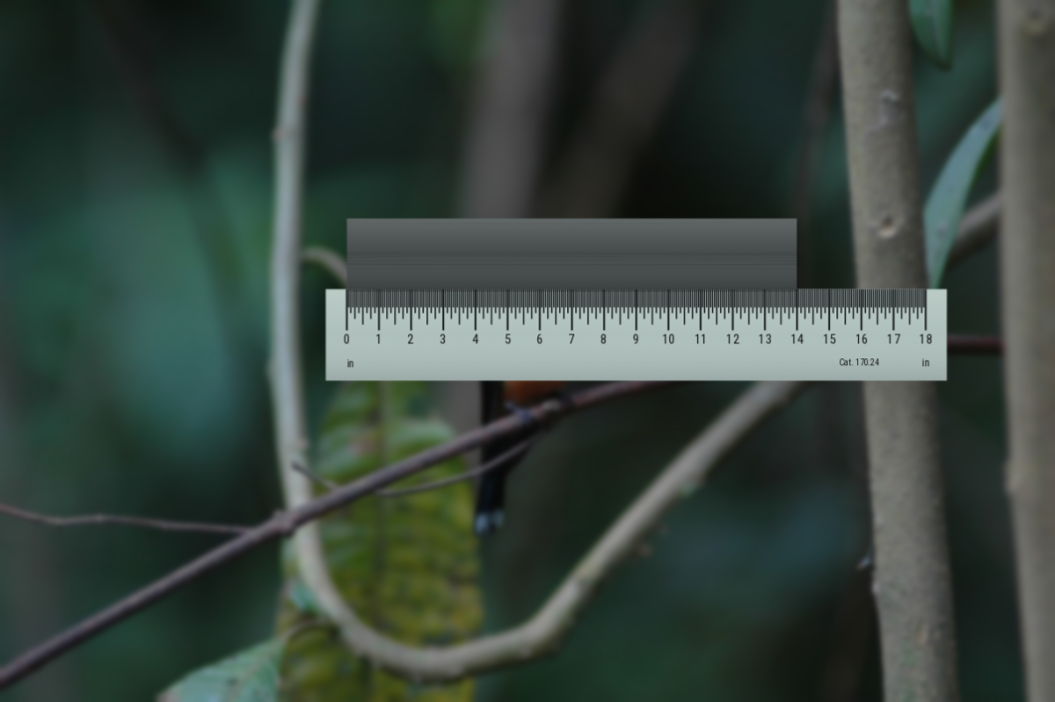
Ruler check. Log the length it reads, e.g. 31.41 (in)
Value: 14 (in)
